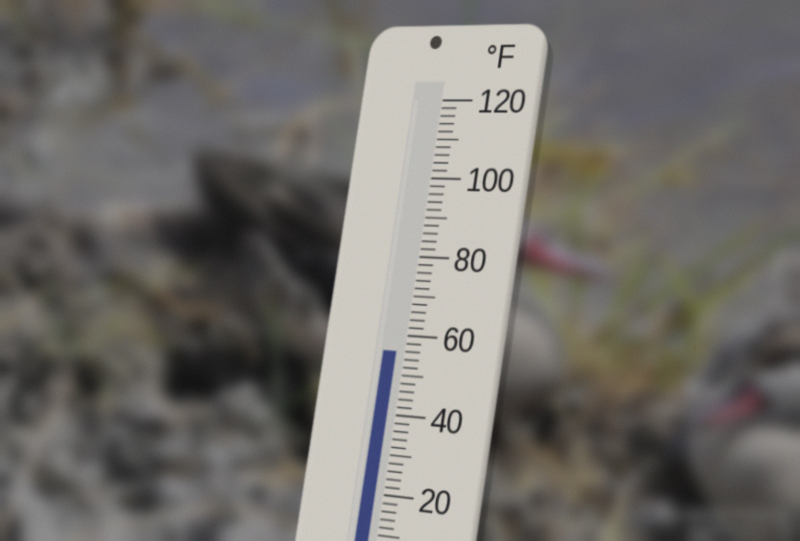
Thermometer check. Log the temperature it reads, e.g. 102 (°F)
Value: 56 (°F)
